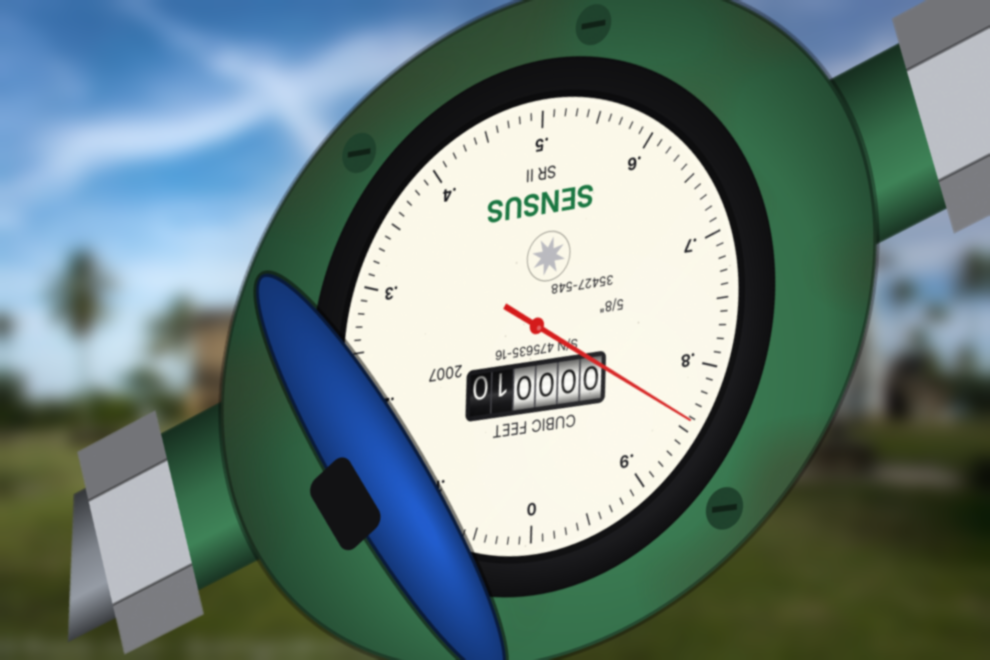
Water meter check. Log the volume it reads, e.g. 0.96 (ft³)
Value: 9.84 (ft³)
